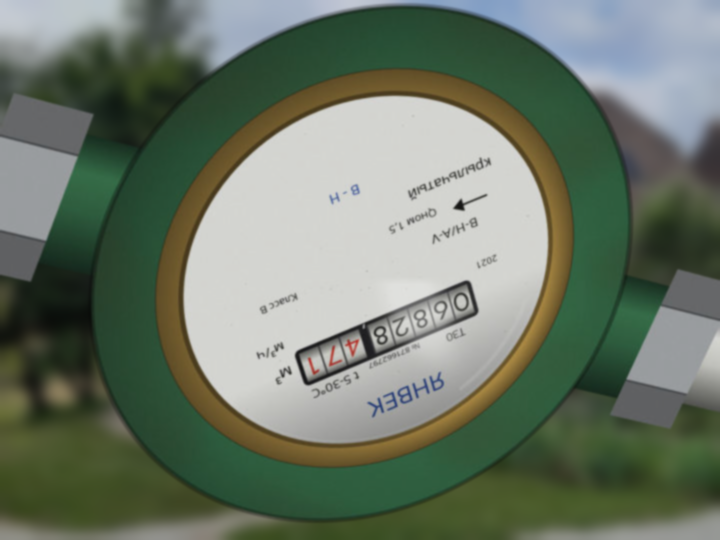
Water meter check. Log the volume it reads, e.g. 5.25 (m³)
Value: 6828.471 (m³)
